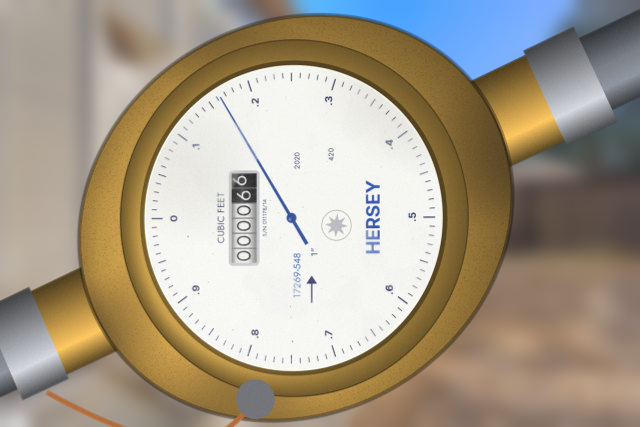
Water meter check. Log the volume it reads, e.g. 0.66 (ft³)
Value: 66.16 (ft³)
